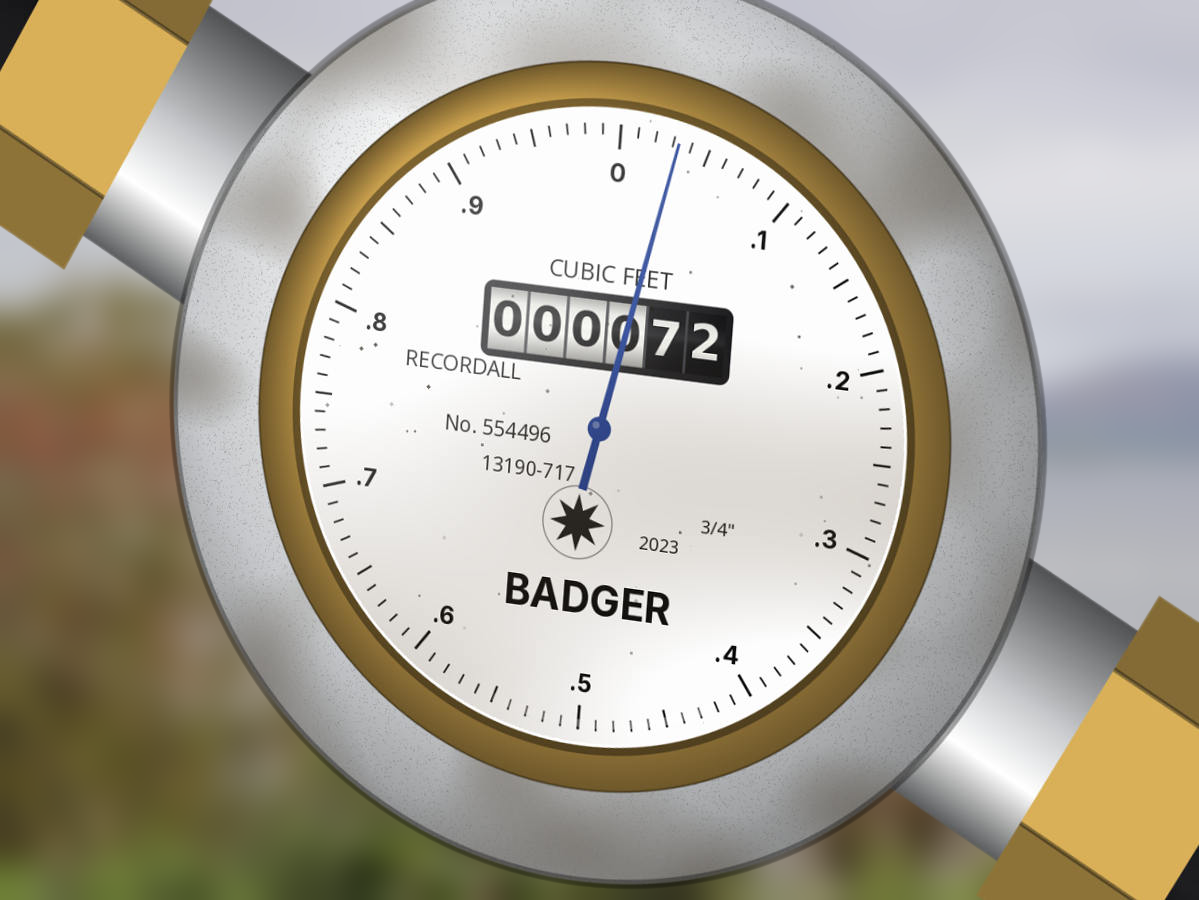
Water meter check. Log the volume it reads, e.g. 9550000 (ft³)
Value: 72.03 (ft³)
